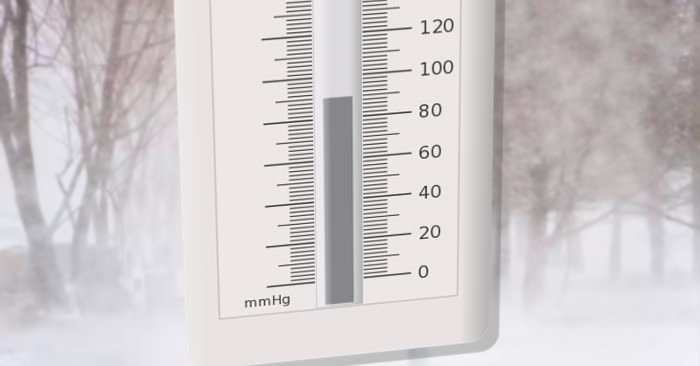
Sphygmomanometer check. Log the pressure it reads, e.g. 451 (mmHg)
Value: 90 (mmHg)
